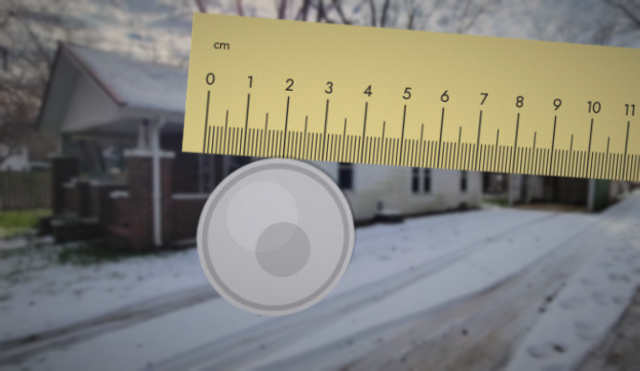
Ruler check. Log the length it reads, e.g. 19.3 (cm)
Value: 4 (cm)
